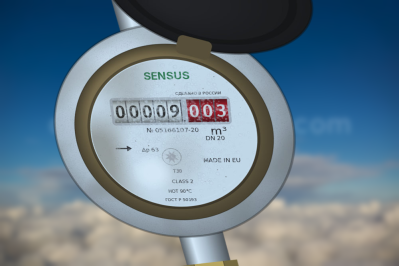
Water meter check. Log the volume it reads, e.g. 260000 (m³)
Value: 9.003 (m³)
